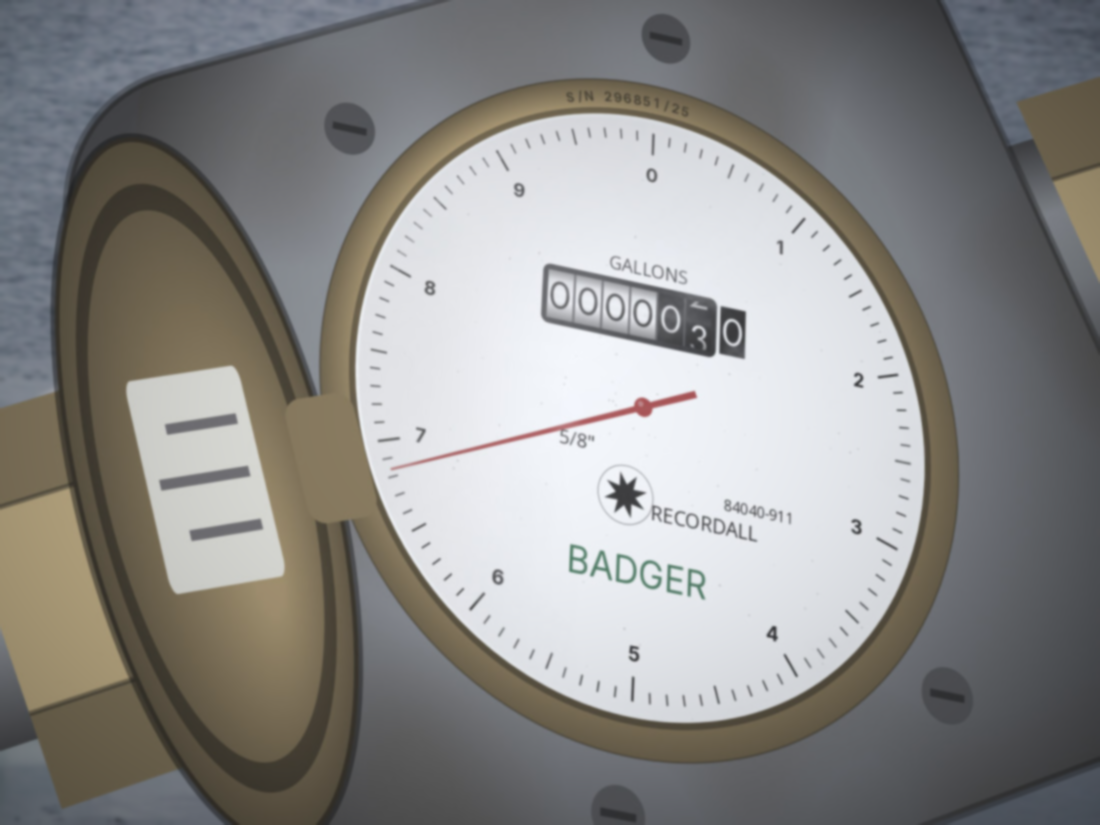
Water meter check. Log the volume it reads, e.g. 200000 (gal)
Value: 26.8 (gal)
